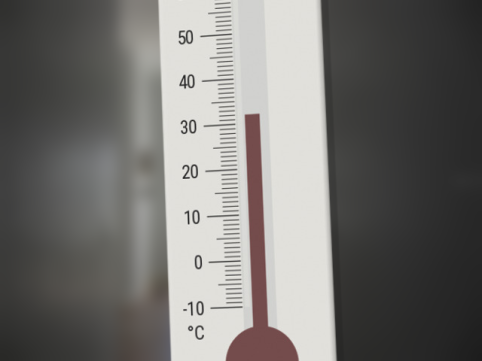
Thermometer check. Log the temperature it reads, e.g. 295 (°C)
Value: 32 (°C)
